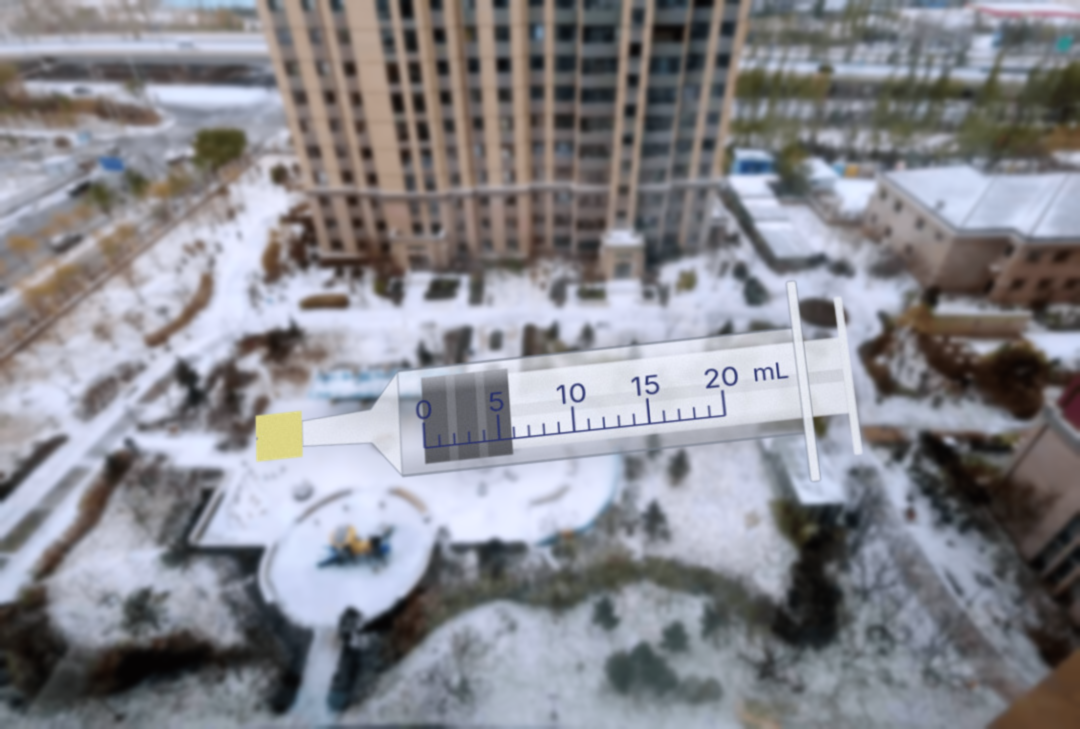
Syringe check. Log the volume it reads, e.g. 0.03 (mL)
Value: 0 (mL)
